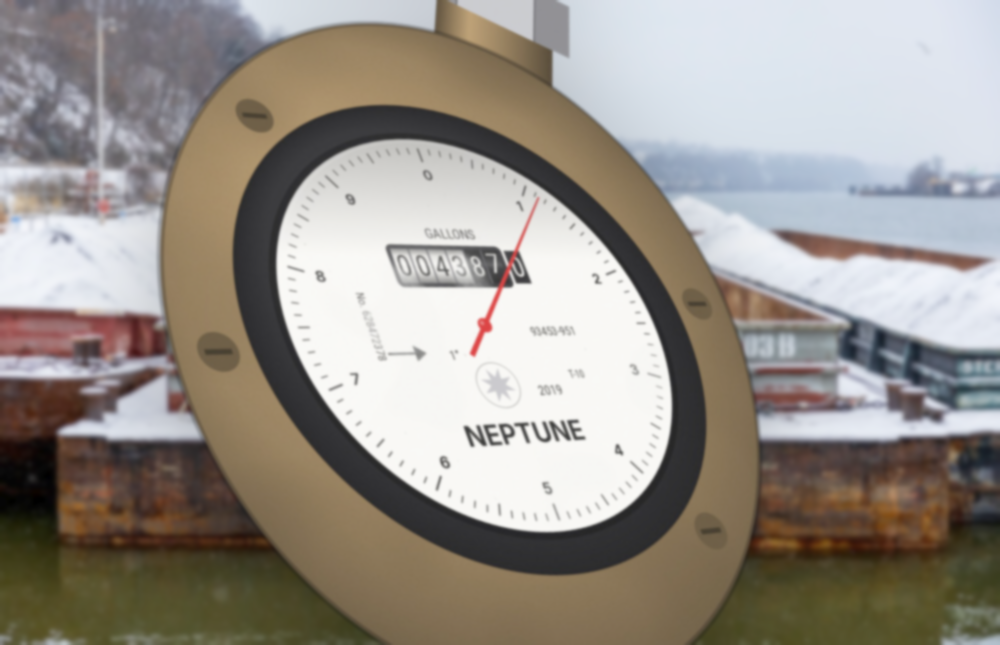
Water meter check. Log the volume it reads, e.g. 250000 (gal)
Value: 43871.1 (gal)
